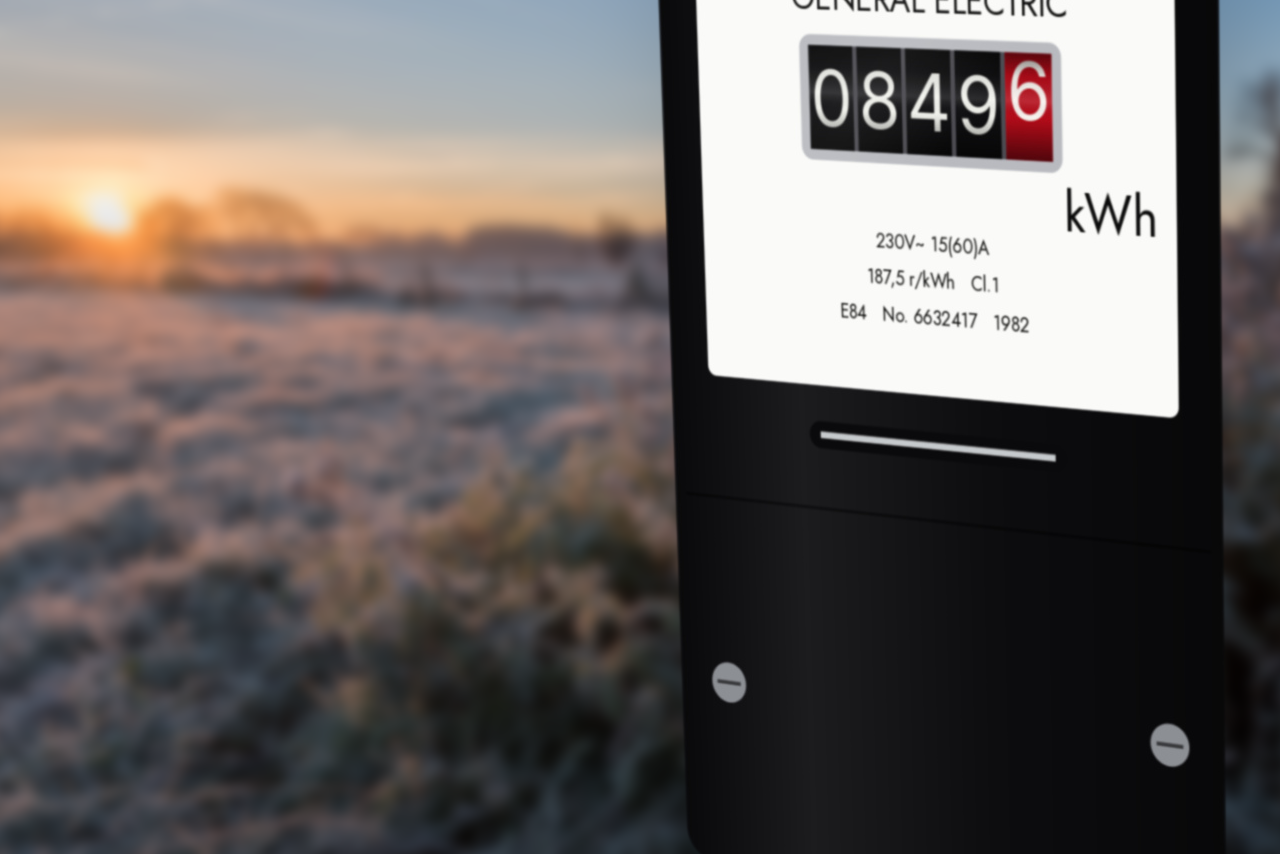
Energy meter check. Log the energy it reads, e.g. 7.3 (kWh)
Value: 849.6 (kWh)
